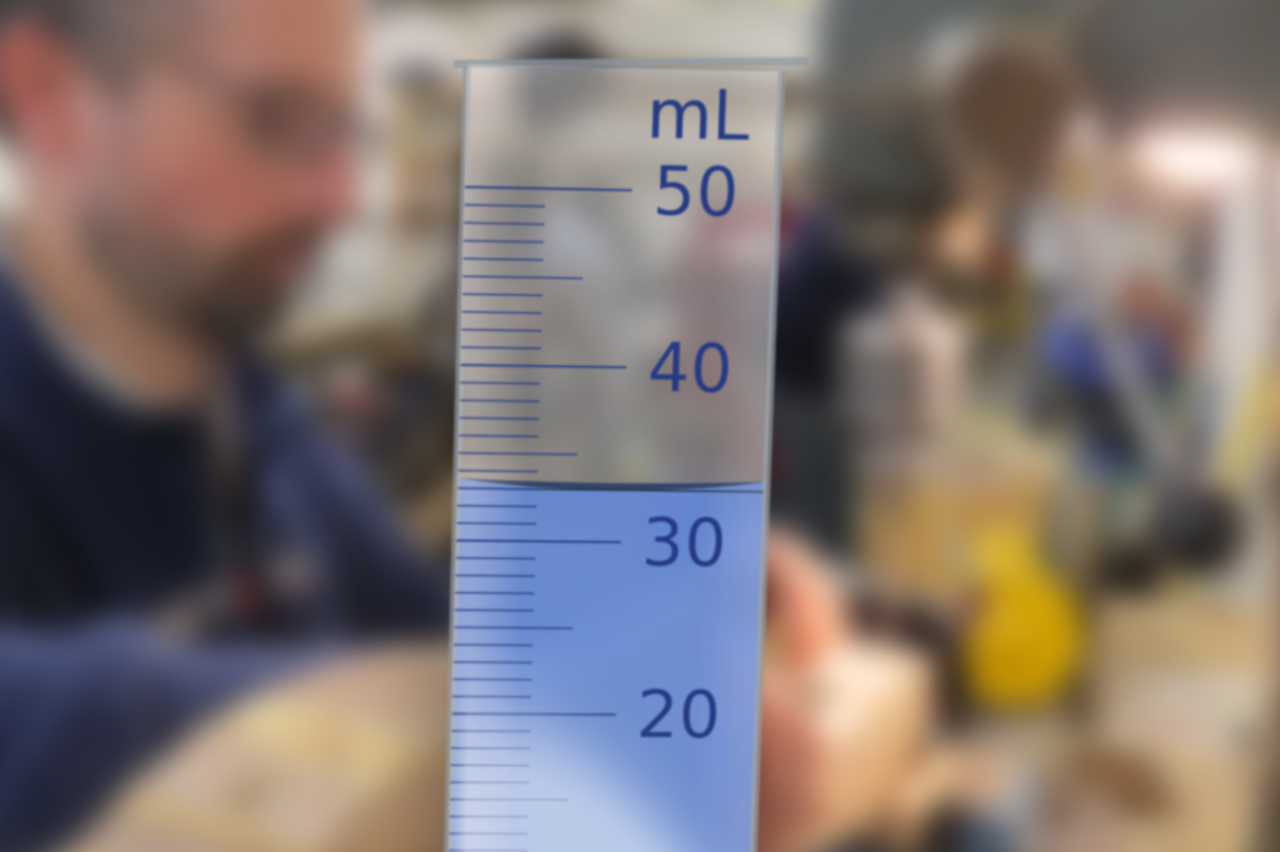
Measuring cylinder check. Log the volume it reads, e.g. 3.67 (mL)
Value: 33 (mL)
